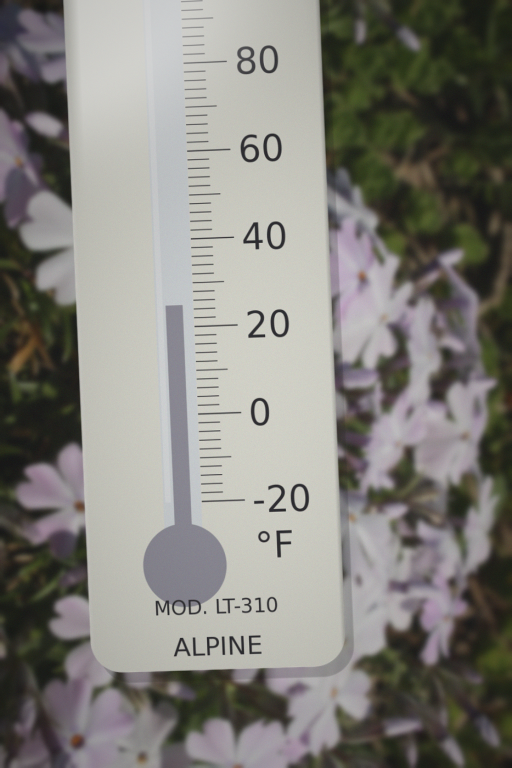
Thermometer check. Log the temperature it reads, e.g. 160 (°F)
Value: 25 (°F)
